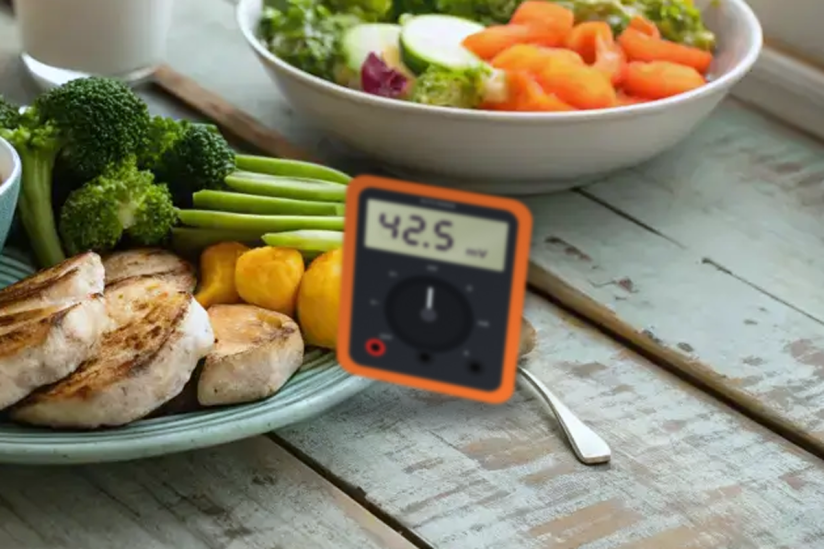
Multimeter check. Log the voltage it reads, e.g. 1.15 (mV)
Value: 42.5 (mV)
